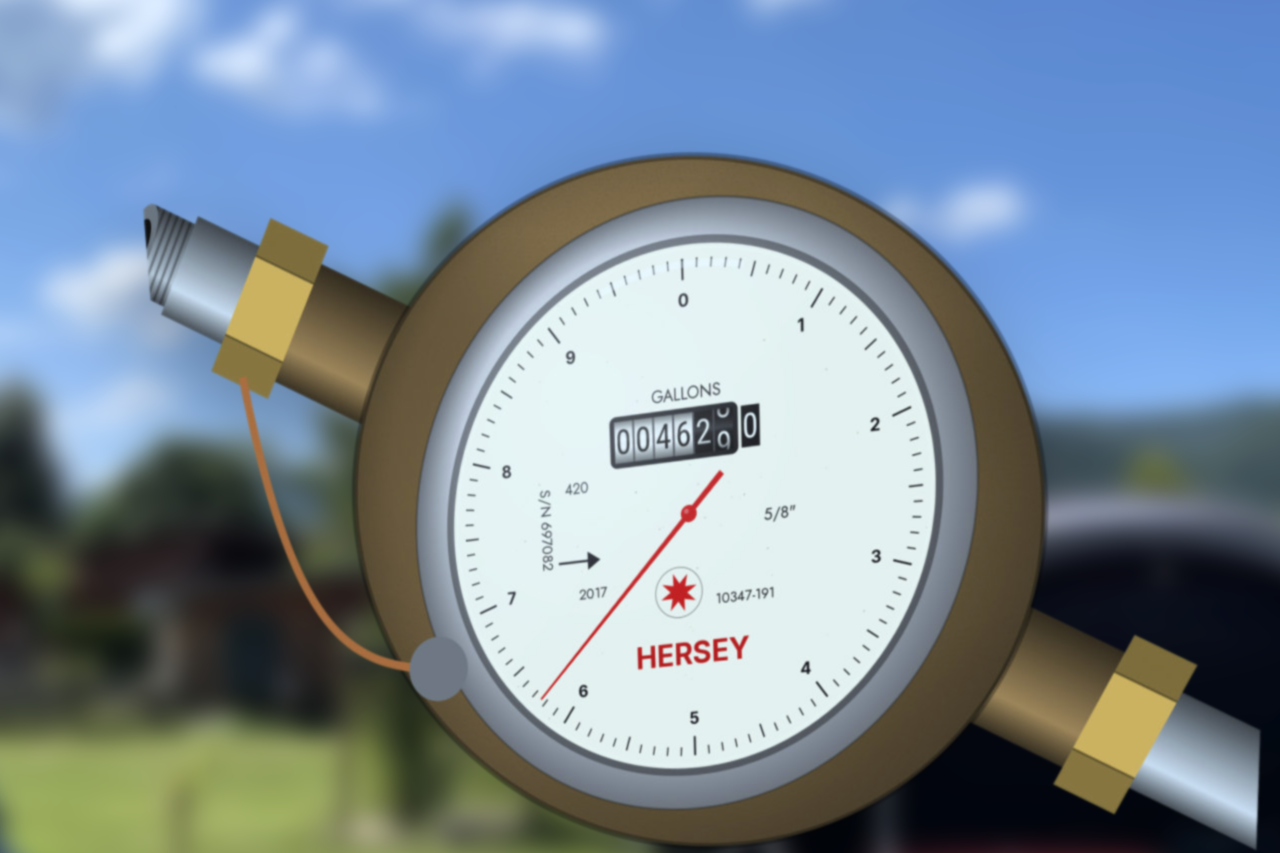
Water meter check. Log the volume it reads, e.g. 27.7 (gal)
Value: 46286.2 (gal)
